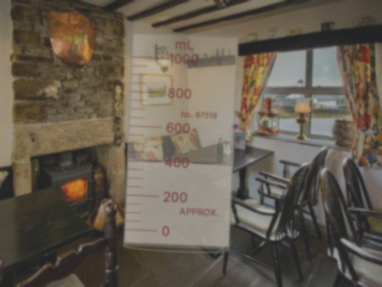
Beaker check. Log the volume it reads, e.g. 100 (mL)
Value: 400 (mL)
